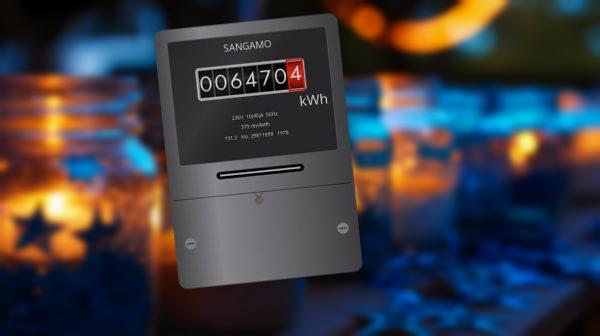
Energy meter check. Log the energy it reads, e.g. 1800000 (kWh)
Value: 6470.4 (kWh)
